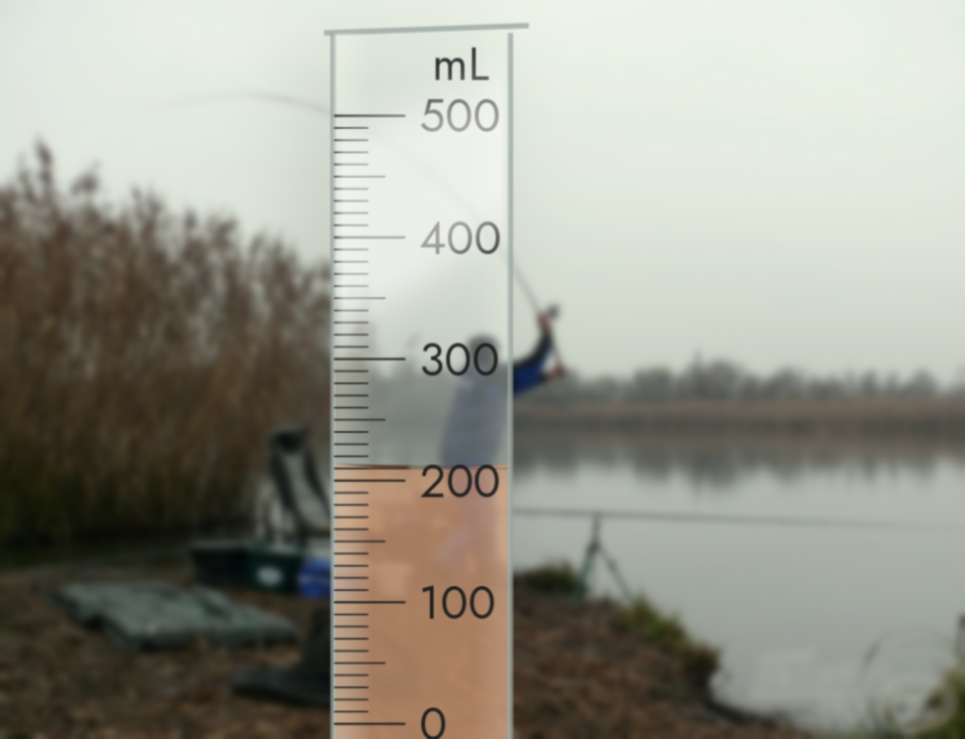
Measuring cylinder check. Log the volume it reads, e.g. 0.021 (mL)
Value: 210 (mL)
